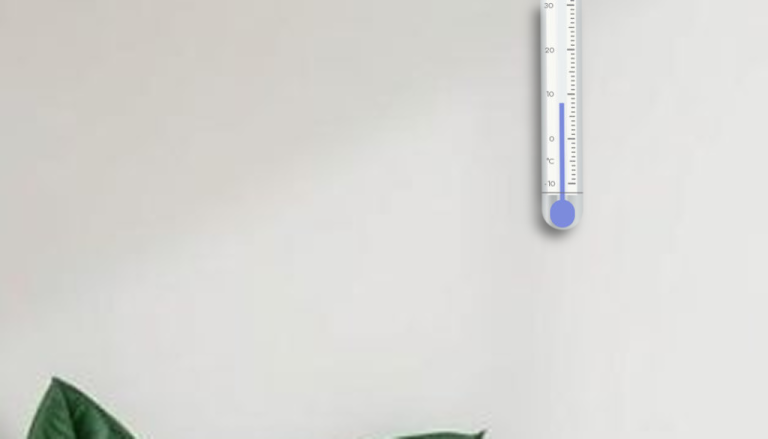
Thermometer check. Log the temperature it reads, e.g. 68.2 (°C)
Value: 8 (°C)
